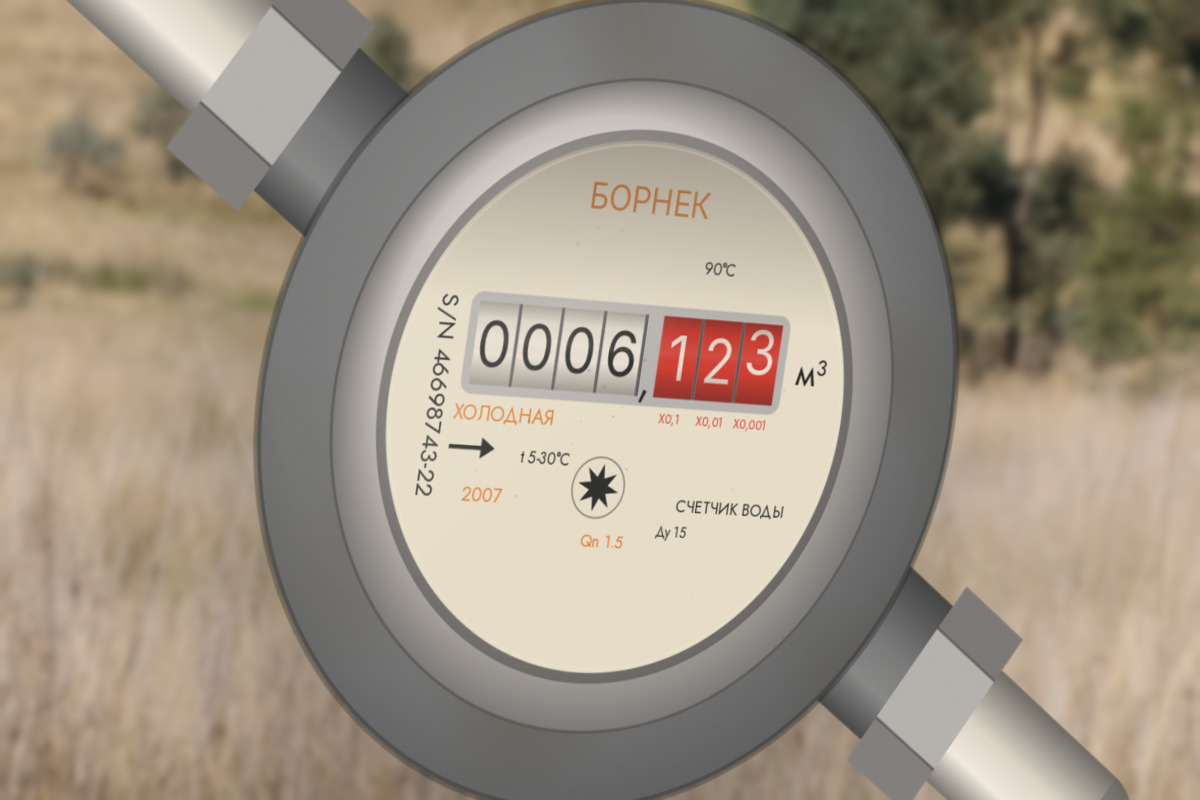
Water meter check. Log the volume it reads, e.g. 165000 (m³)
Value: 6.123 (m³)
